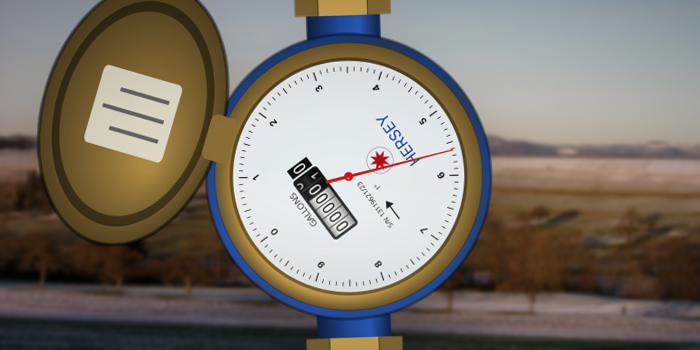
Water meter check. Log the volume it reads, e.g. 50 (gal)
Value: 5.6 (gal)
